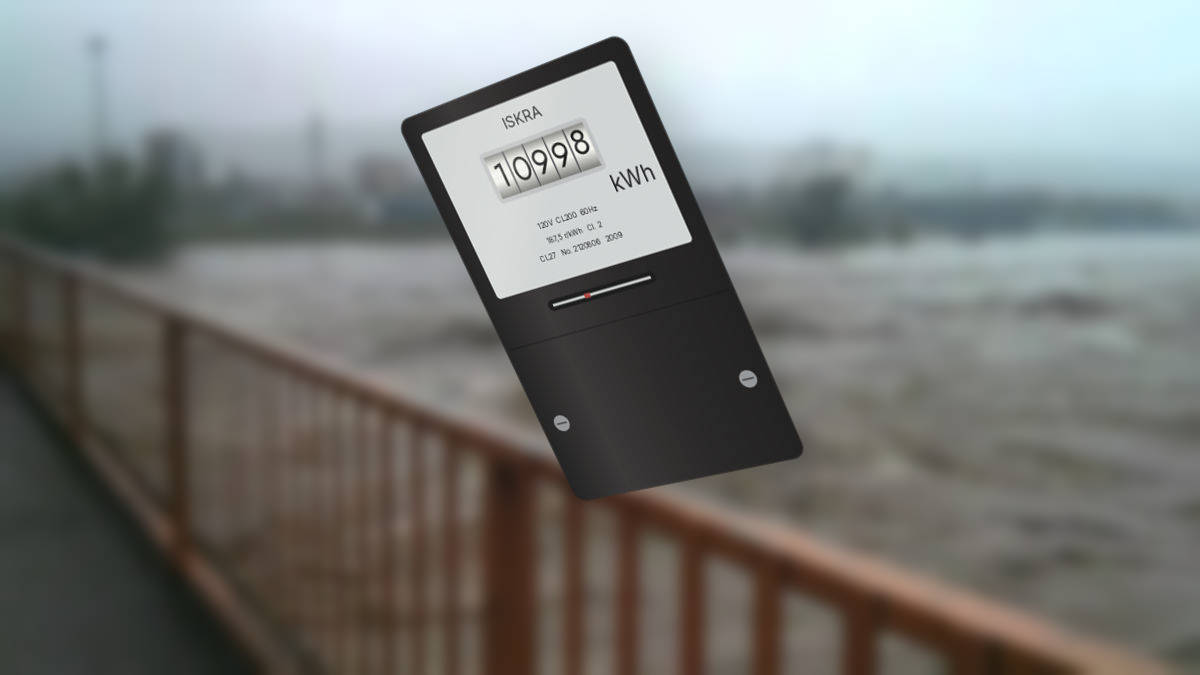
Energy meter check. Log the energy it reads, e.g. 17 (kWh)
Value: 10998 (kWh)
